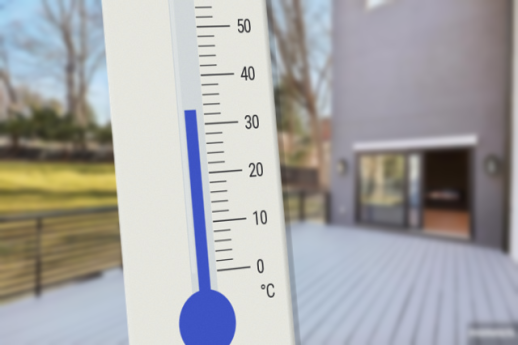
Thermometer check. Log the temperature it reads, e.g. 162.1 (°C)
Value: 33 (°C)
